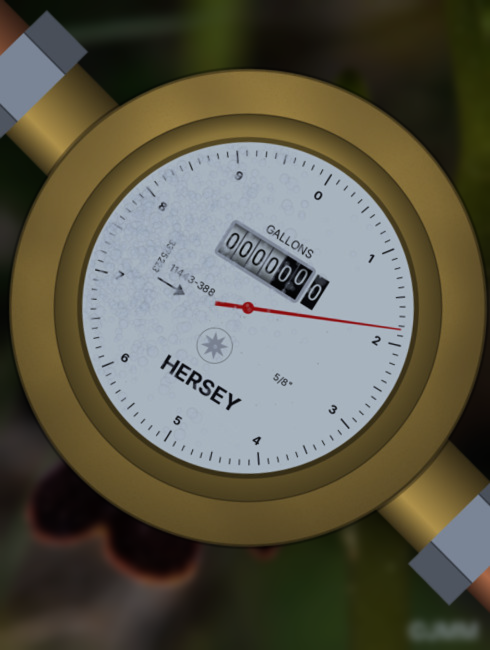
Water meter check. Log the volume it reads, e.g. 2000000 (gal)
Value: 1.8 (gal)
